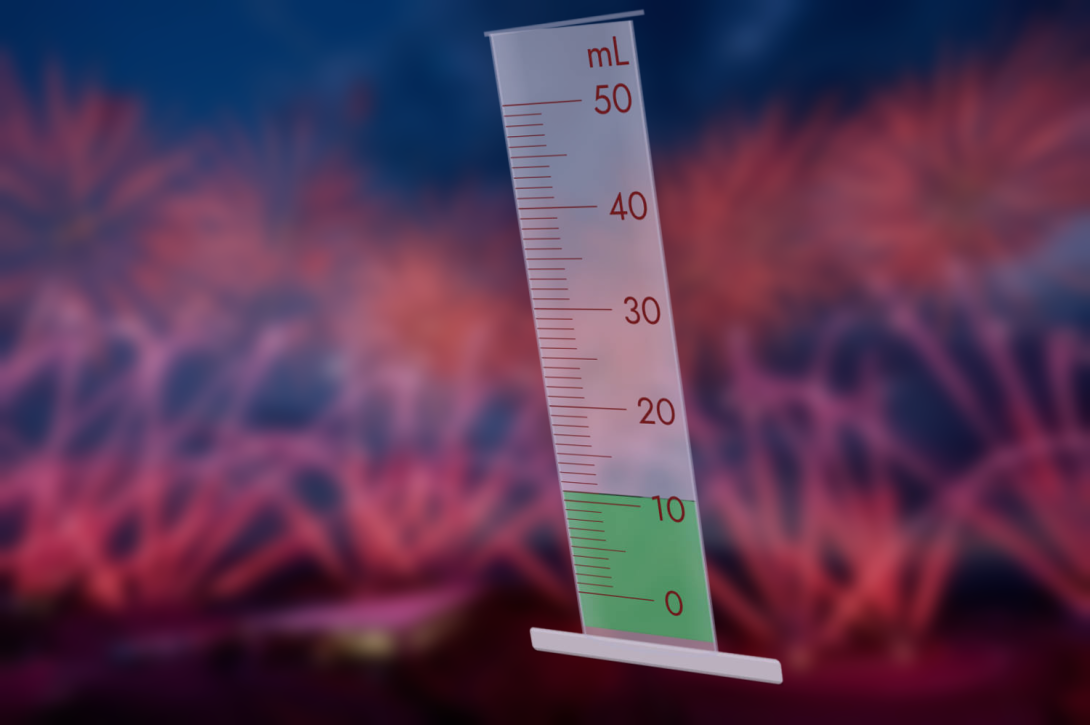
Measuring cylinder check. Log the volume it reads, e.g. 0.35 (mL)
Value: 11 (mL)
